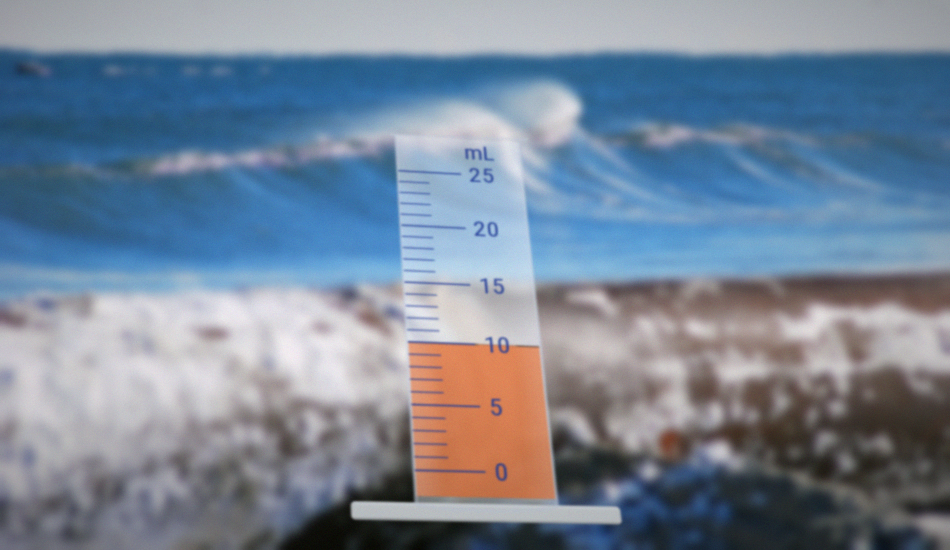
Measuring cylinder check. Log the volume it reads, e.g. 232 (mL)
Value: 10 (mL)
